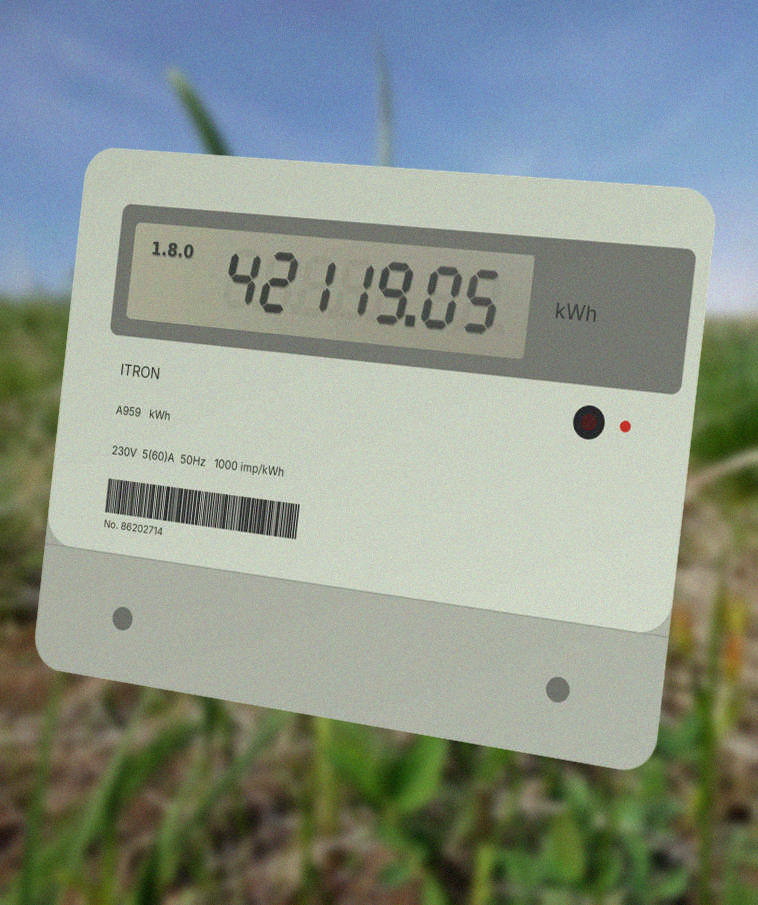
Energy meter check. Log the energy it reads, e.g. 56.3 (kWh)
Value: 42119.05 (kWh)
